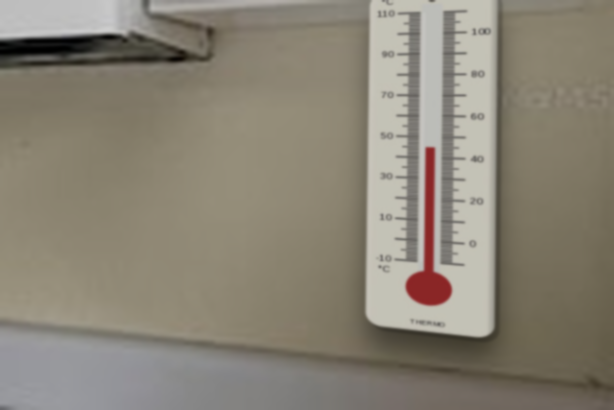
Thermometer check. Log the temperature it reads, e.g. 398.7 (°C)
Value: 45 (°C)
